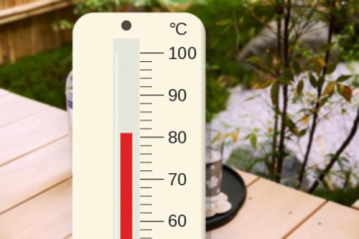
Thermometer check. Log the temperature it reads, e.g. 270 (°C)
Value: 81 (°C)
